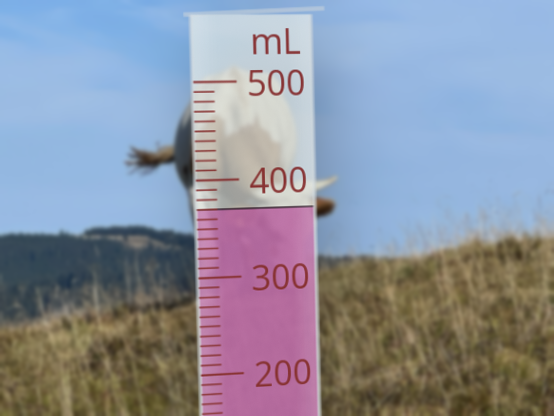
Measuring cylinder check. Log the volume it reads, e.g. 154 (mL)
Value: 370 (mL)
